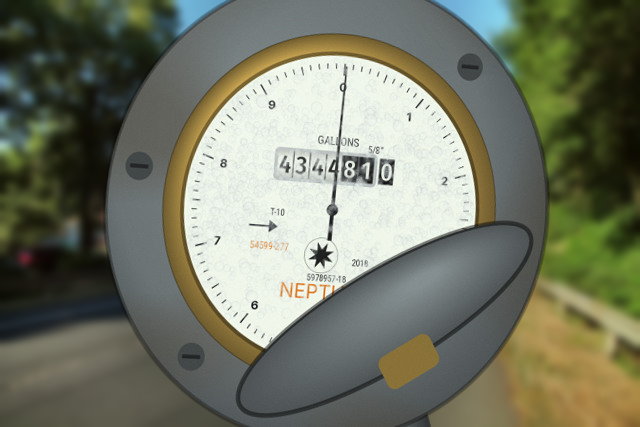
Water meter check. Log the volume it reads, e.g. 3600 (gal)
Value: 4344810.0 (gal)
